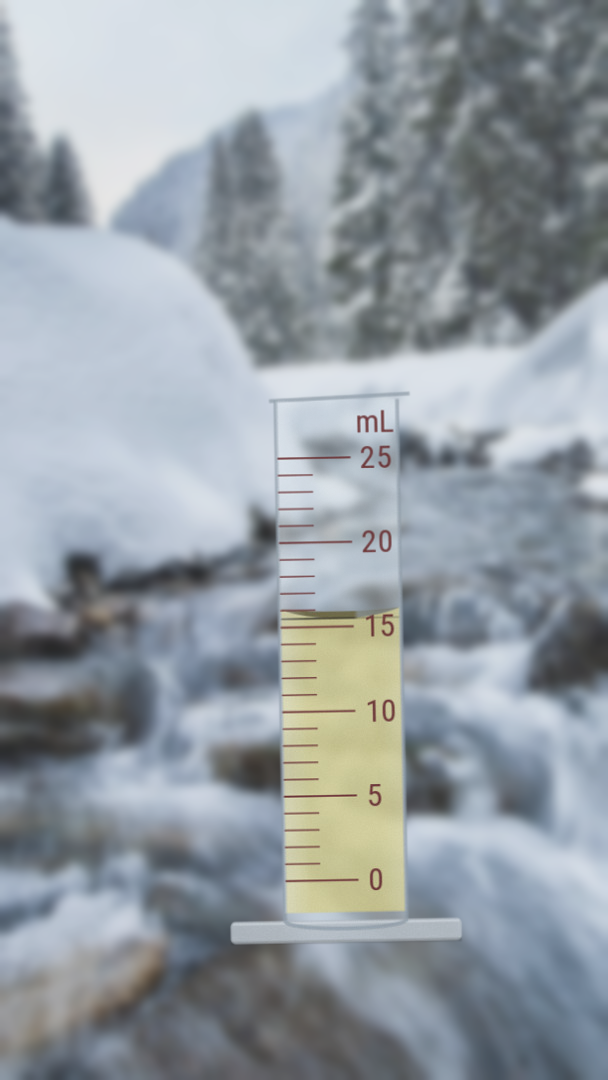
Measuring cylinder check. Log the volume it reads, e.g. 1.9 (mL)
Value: 15.5 (mL)
